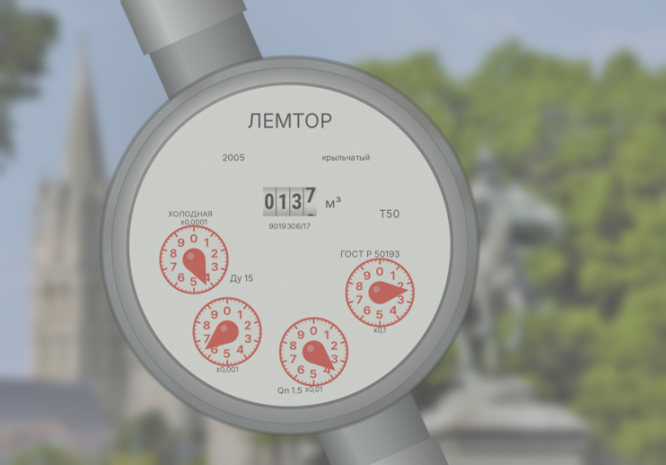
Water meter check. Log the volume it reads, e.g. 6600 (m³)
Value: 137.2364 (m³)
